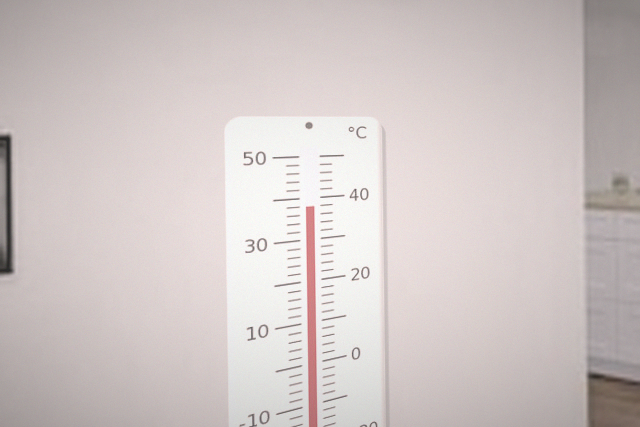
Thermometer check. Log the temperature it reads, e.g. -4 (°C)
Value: 38 (°C)
